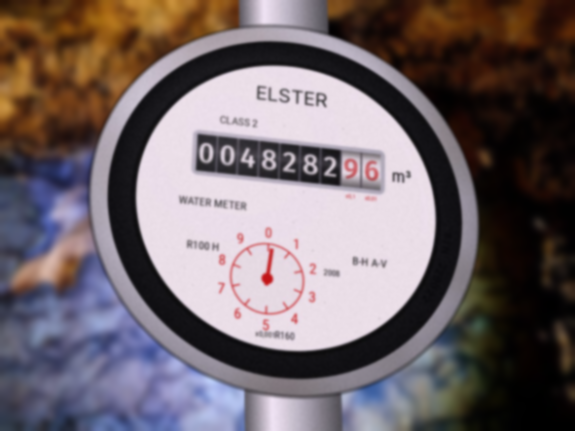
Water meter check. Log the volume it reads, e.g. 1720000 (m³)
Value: 48282.960 (m³)
